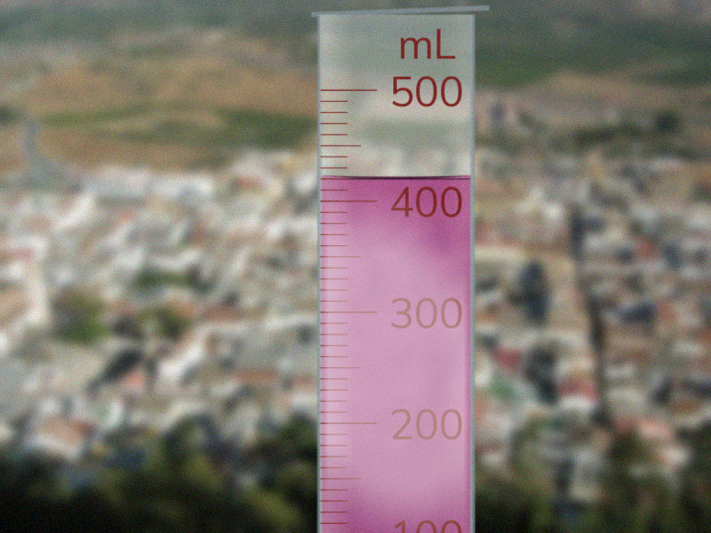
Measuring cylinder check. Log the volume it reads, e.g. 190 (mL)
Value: 420 (mL)
